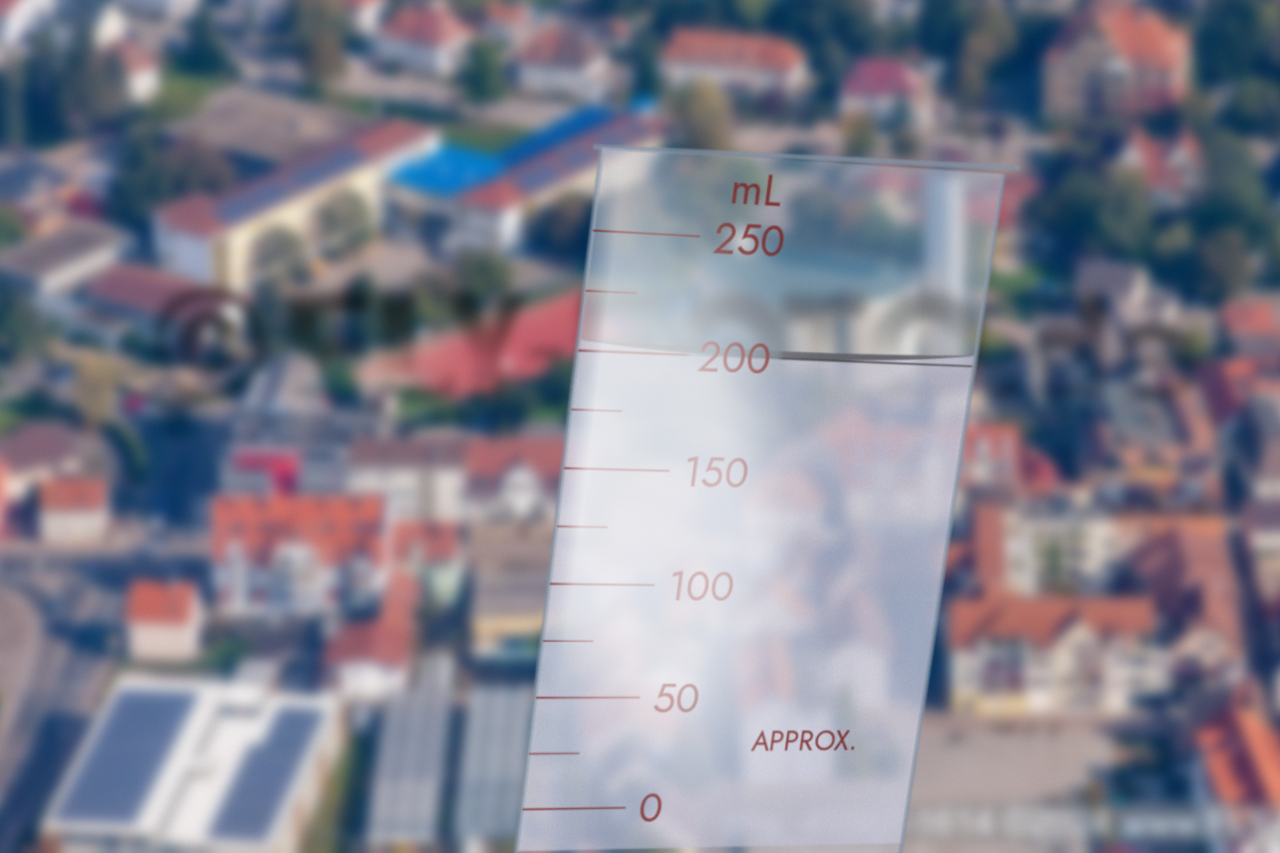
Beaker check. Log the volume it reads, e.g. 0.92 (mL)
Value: 200 (mL)
